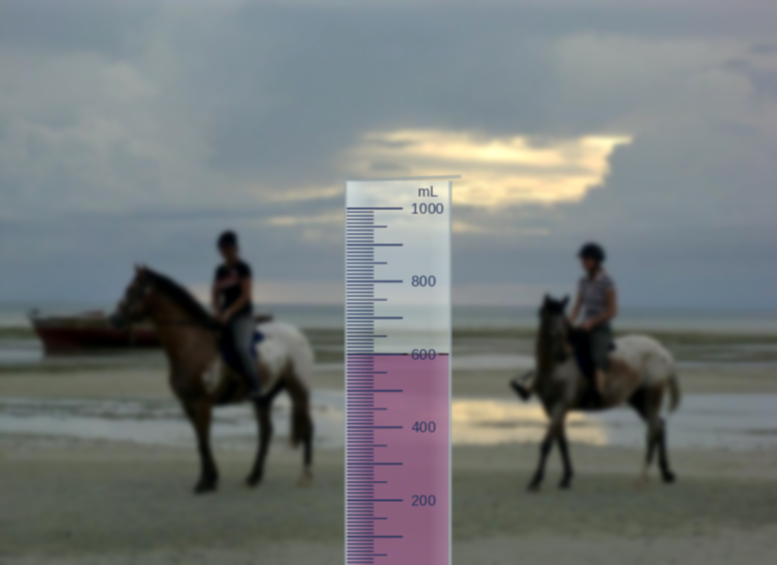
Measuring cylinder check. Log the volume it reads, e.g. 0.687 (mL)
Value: 600 (mL)
